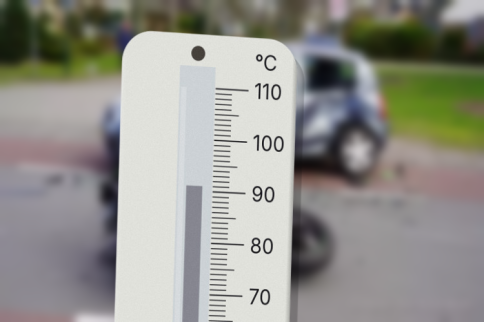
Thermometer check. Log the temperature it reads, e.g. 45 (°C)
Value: 91 (°C)
